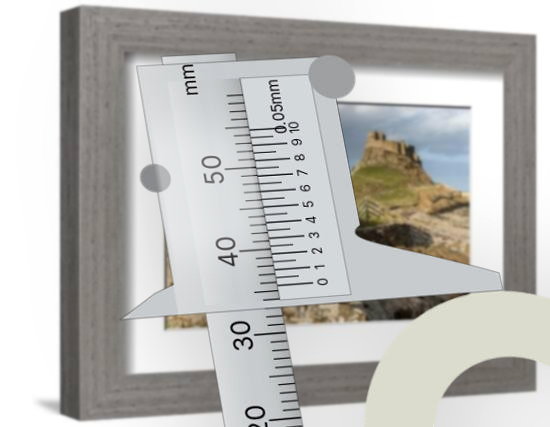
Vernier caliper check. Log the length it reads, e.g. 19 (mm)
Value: 35.6 (mm)
